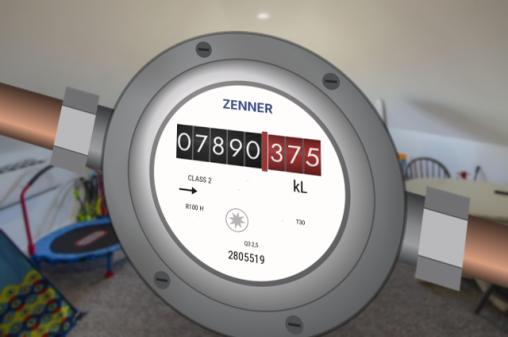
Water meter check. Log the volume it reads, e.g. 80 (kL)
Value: 7890.375 (kL)
